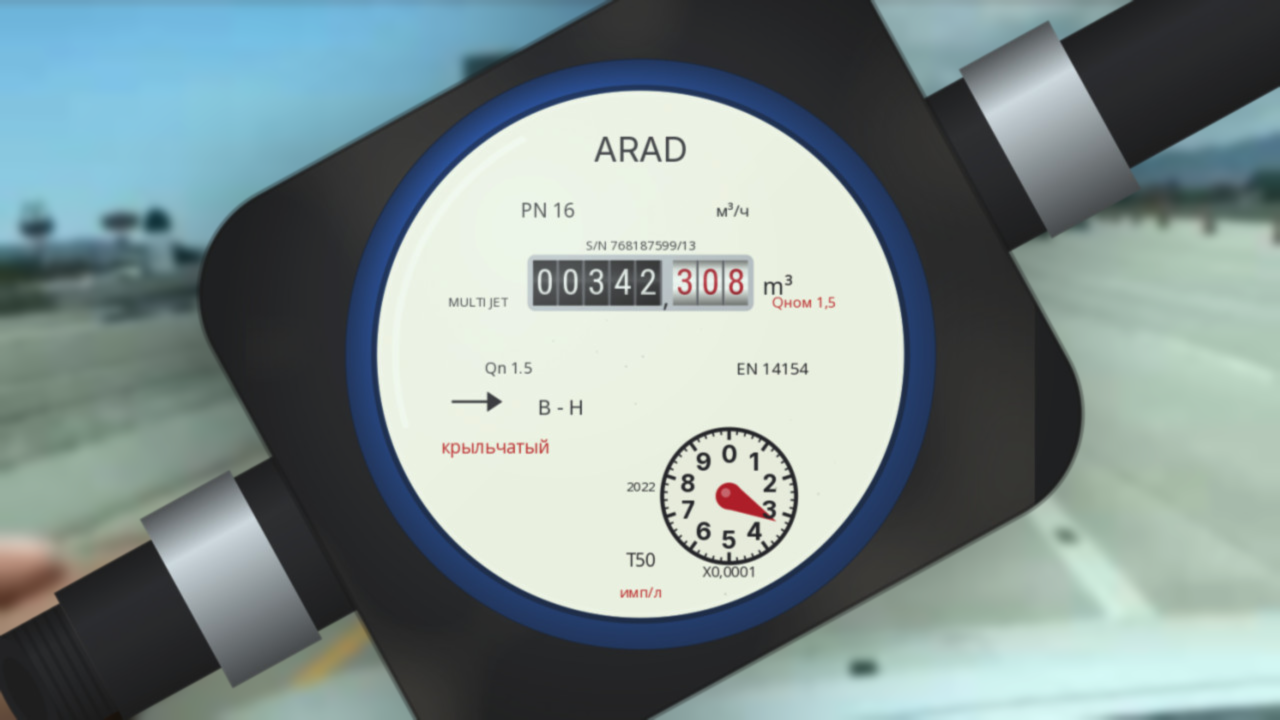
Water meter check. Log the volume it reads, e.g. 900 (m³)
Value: 342.3083 (m³)
